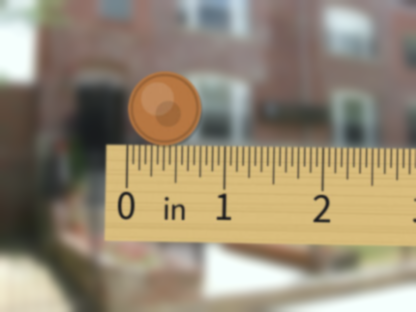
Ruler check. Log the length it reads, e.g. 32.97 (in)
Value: 0.75 (in)
